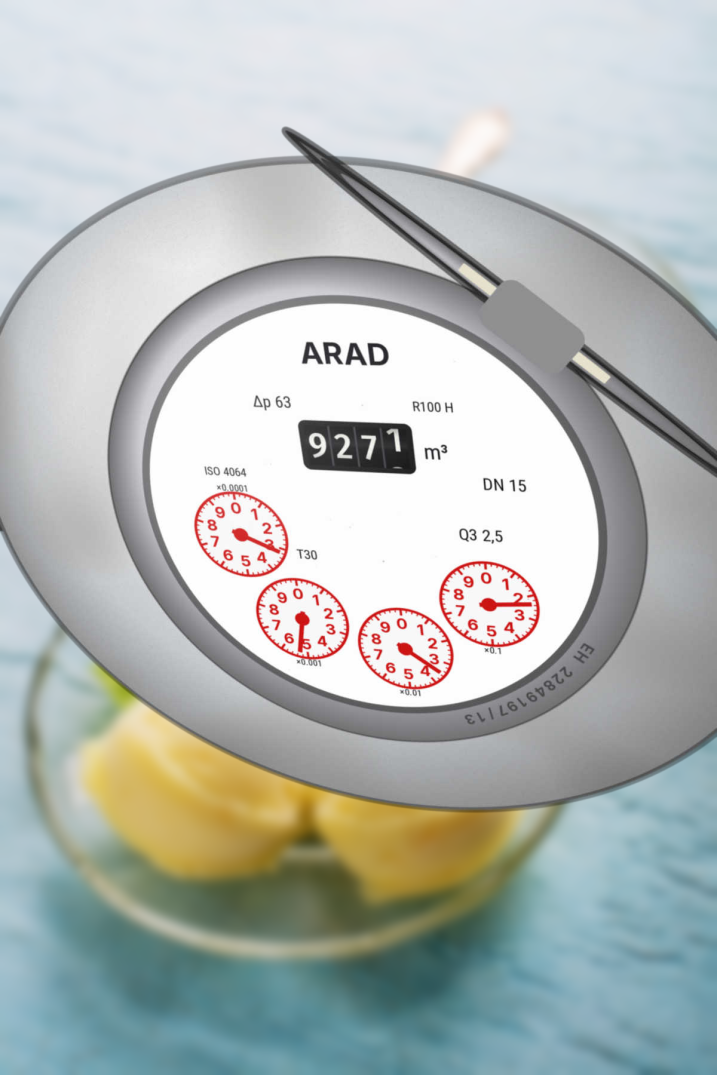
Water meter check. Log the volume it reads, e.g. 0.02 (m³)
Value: 9271.2353 (m³)
